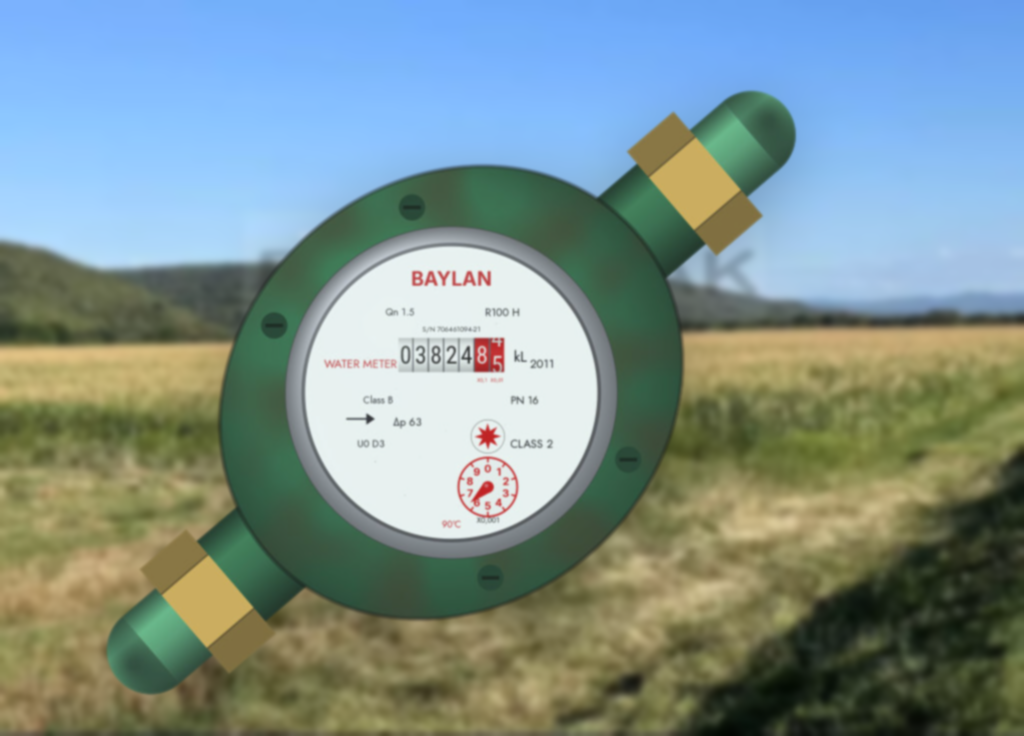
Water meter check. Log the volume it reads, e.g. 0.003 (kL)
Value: 3824.846 (kL)
